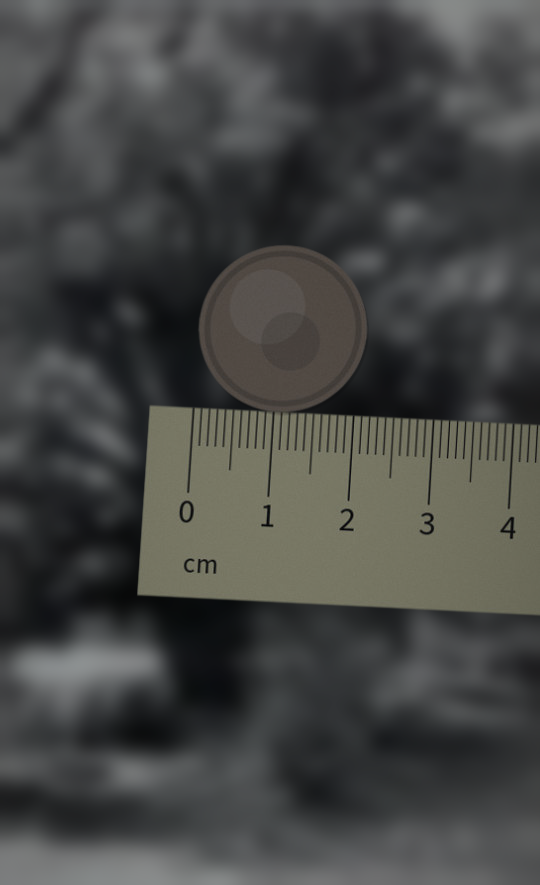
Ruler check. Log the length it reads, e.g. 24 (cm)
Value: 2.1 (cm)
